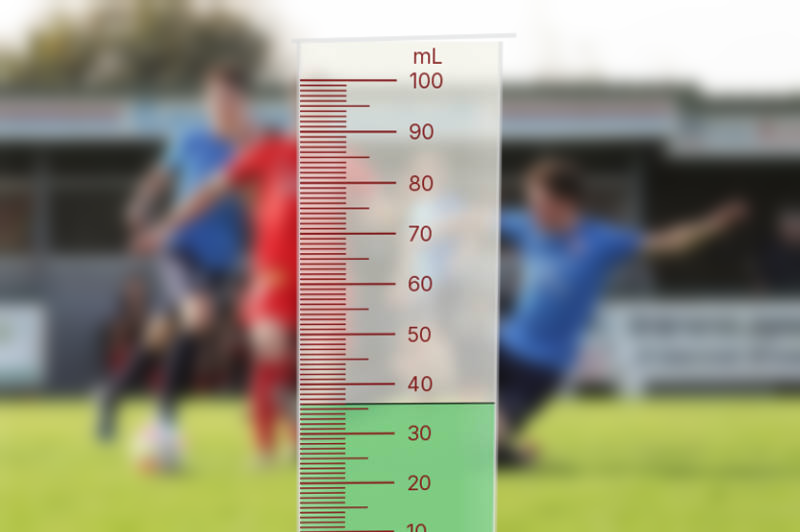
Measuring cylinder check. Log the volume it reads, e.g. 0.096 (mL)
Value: 36 (mL)
